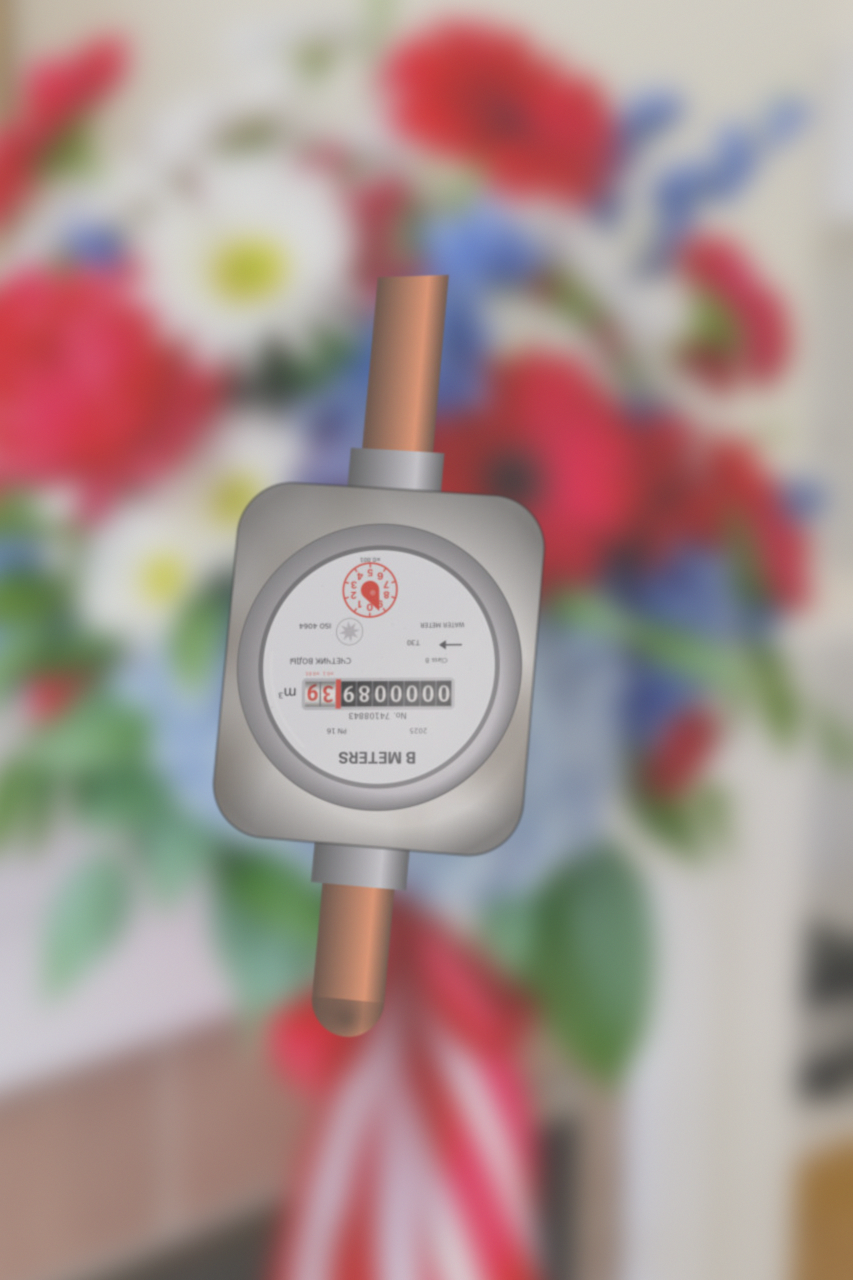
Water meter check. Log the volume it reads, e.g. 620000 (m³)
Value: 89.389 (m³)
